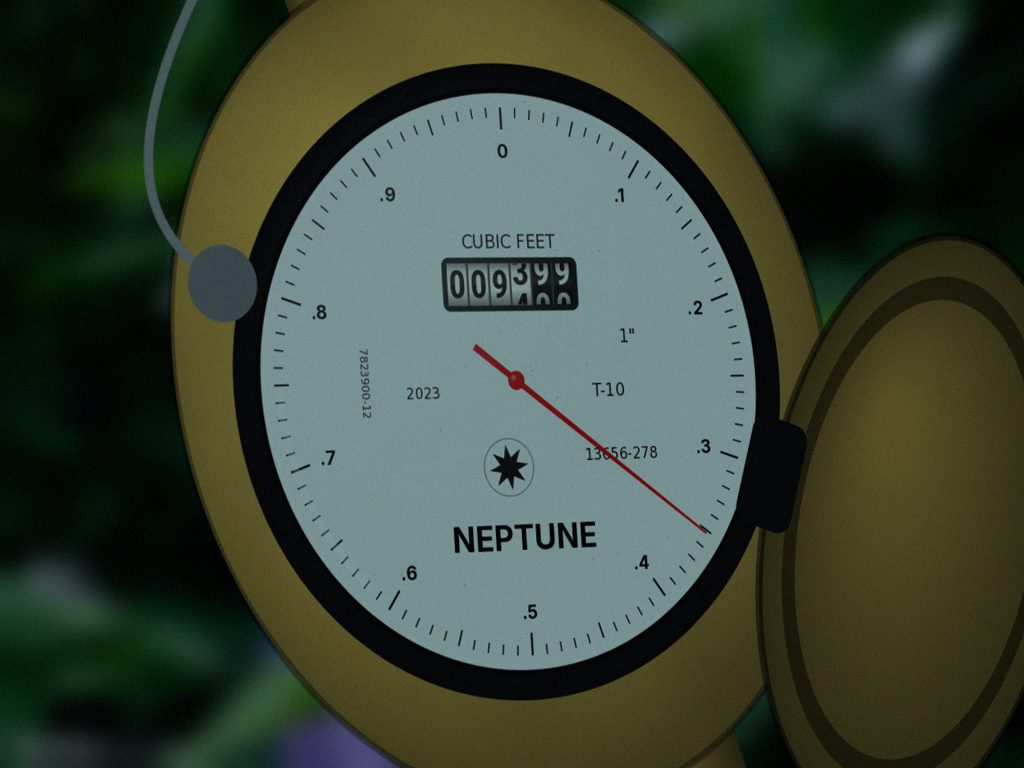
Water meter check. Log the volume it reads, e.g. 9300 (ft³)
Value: 9399.35 (ft³)
